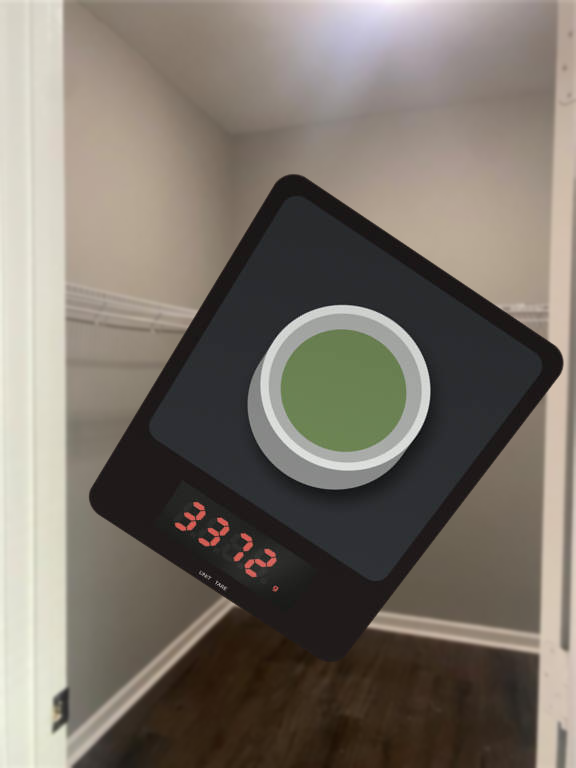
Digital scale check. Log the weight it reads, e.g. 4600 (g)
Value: 3372 (g)
